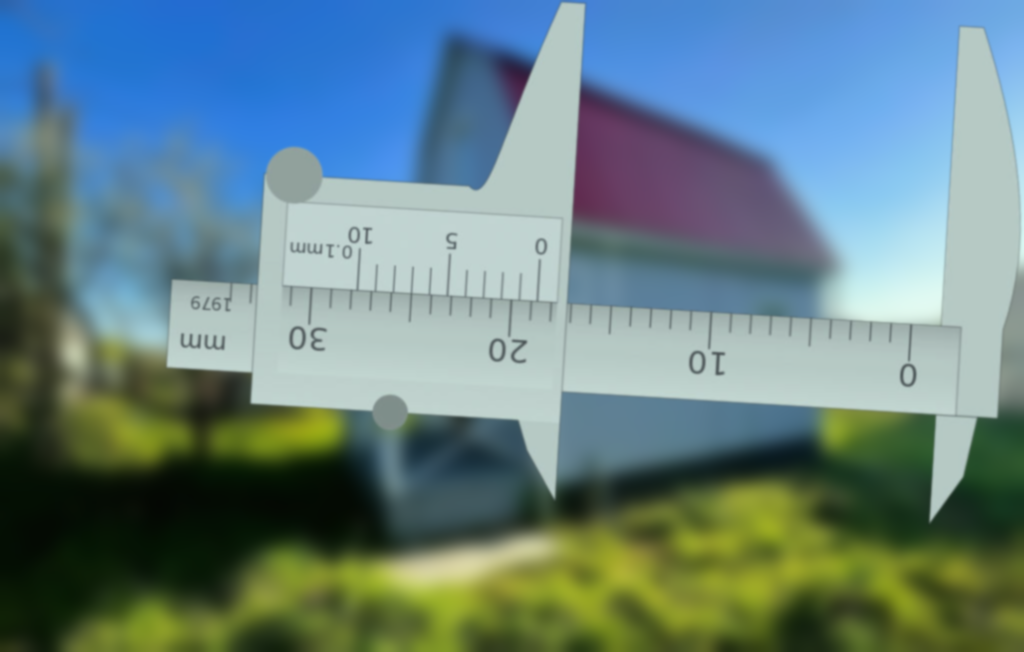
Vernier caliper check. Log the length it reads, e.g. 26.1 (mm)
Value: 18.7 (mm)
